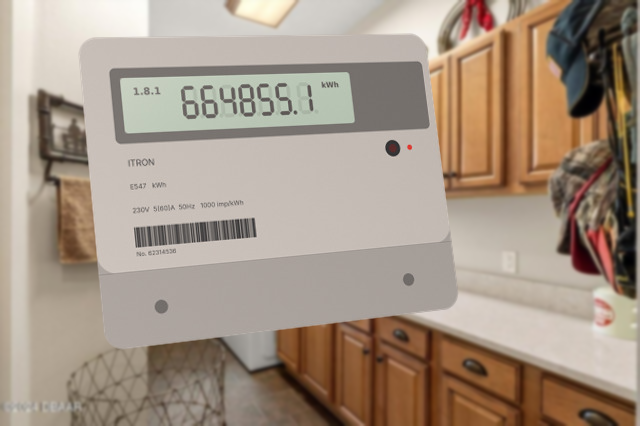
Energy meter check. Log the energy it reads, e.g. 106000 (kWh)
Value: 664855.1 (kWh)
